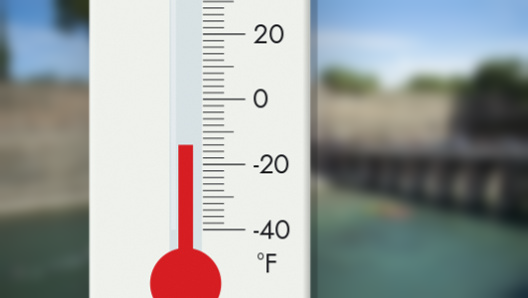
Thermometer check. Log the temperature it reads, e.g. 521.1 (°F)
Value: -14 (°F)
